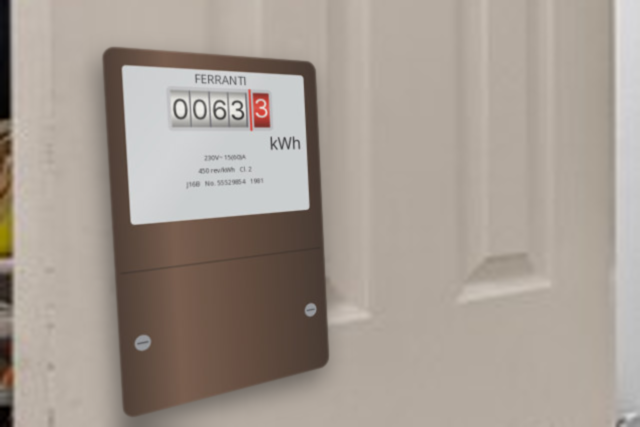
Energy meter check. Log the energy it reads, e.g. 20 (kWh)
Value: 63.3 (kWh)
